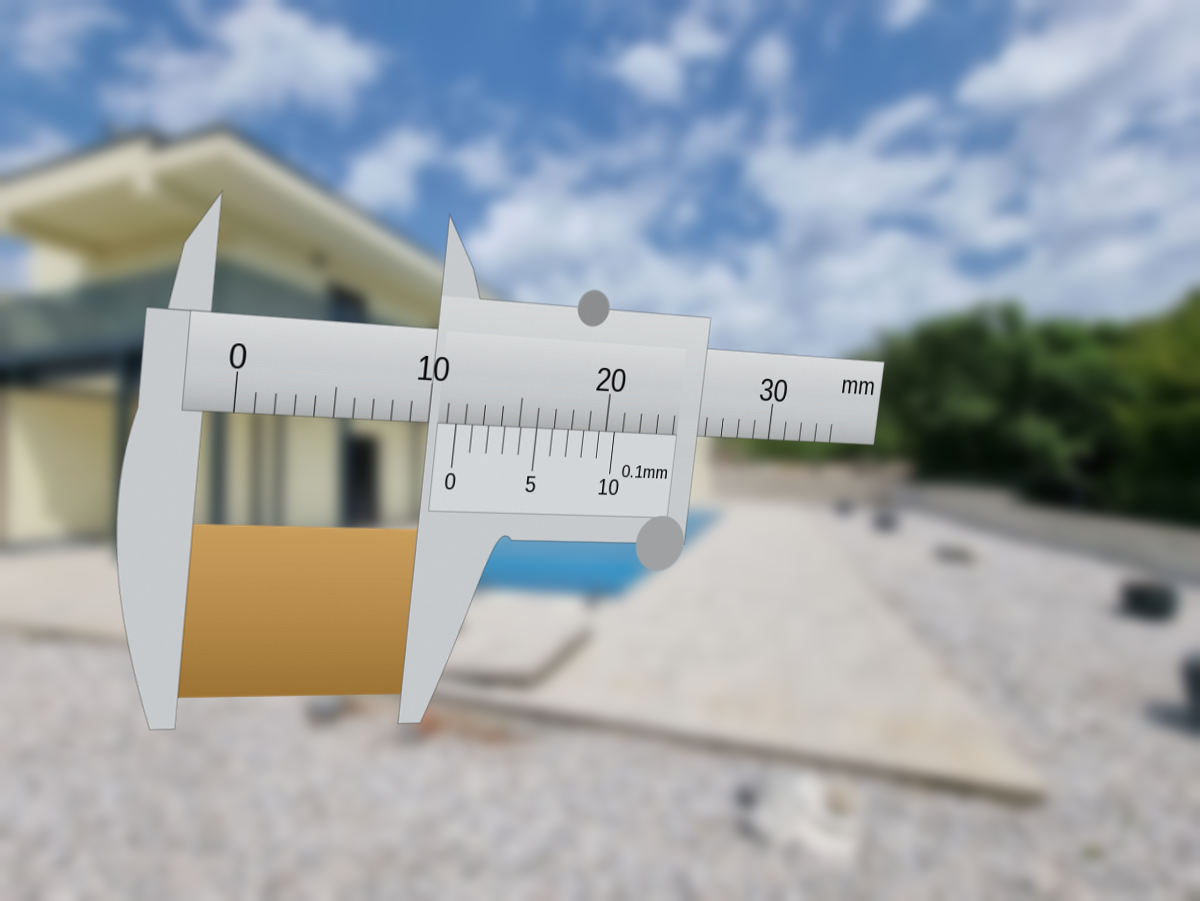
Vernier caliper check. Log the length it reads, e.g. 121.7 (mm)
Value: 11.5 (mm)
